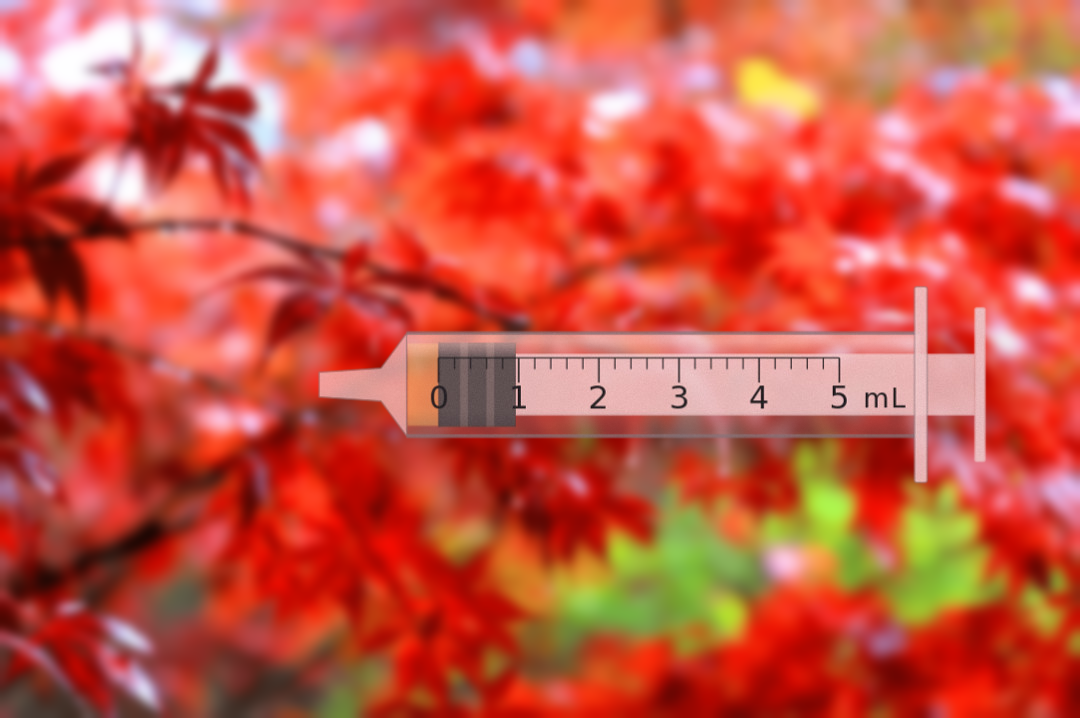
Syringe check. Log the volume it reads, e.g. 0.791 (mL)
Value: 0 (mL)
